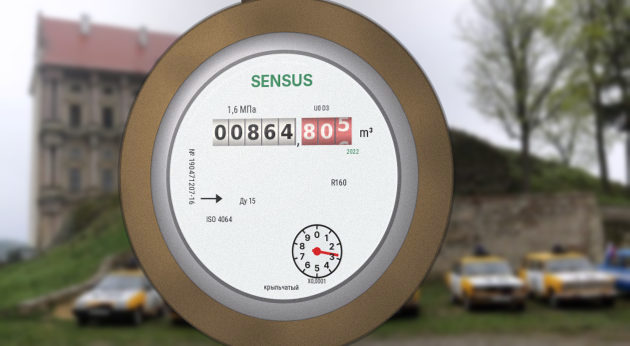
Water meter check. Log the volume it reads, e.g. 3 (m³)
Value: 864.8052 (m³)
